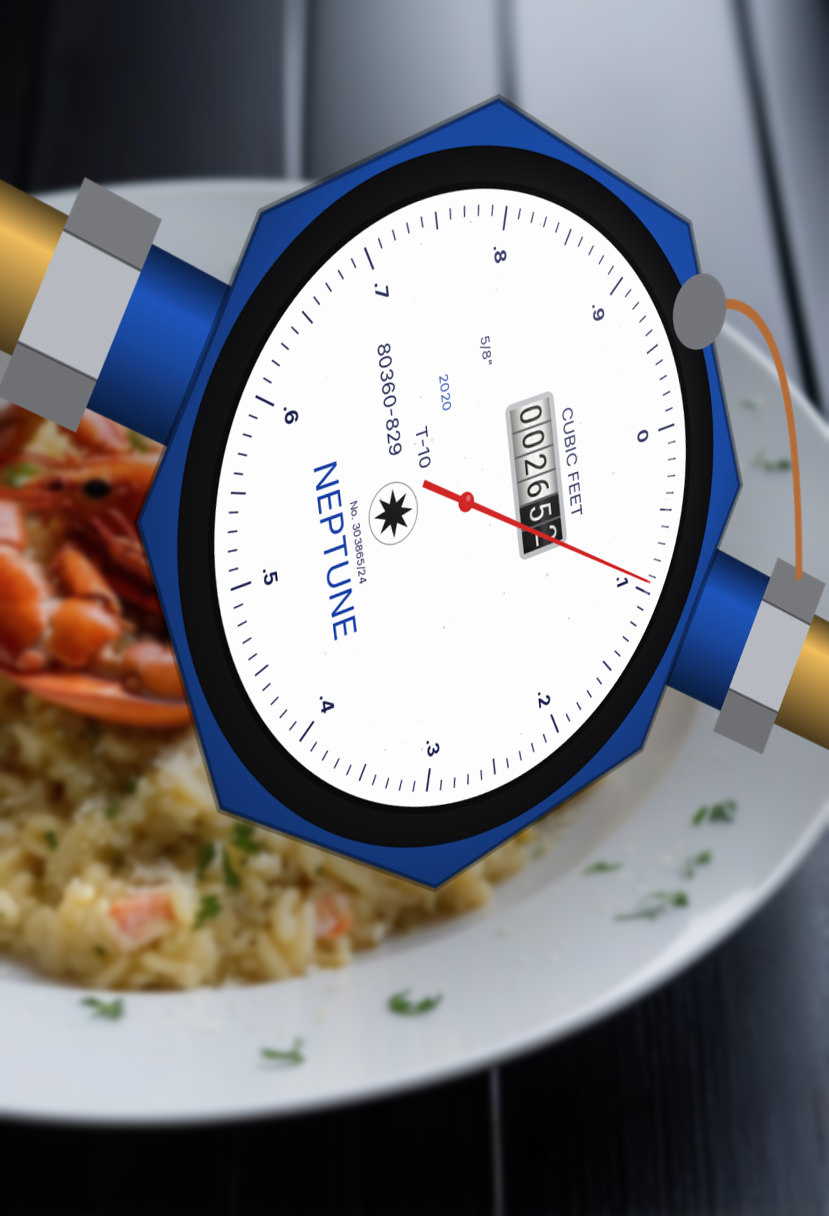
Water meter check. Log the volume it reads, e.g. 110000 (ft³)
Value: 2652.09 (ft³)
